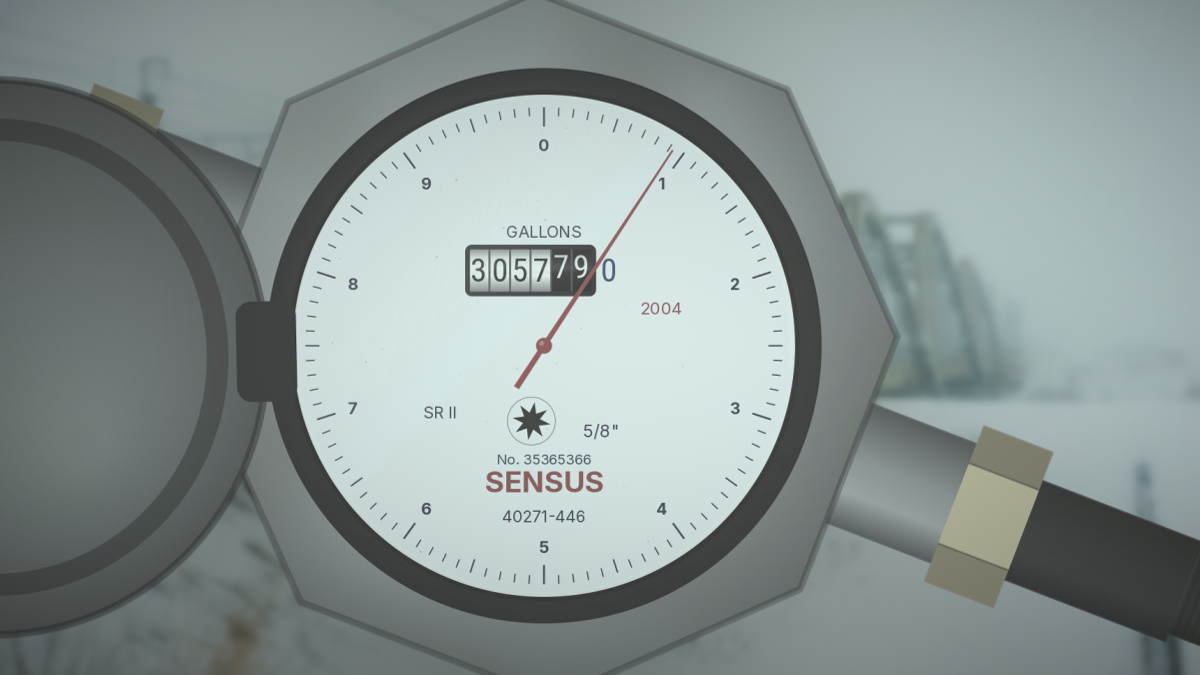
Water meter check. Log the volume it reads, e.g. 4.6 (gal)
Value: 3057790.9 (gal)
